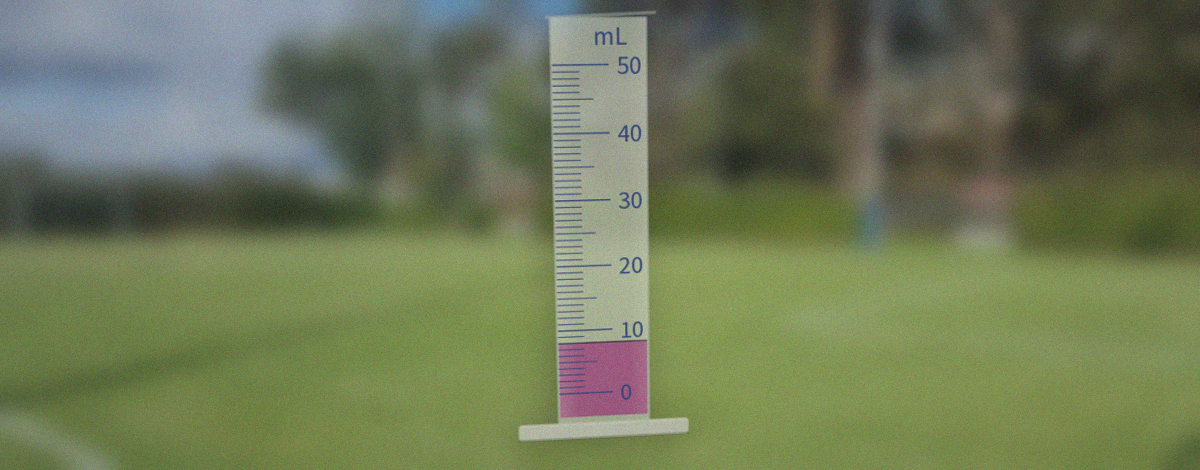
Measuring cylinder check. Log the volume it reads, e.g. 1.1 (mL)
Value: 8 (mL)
